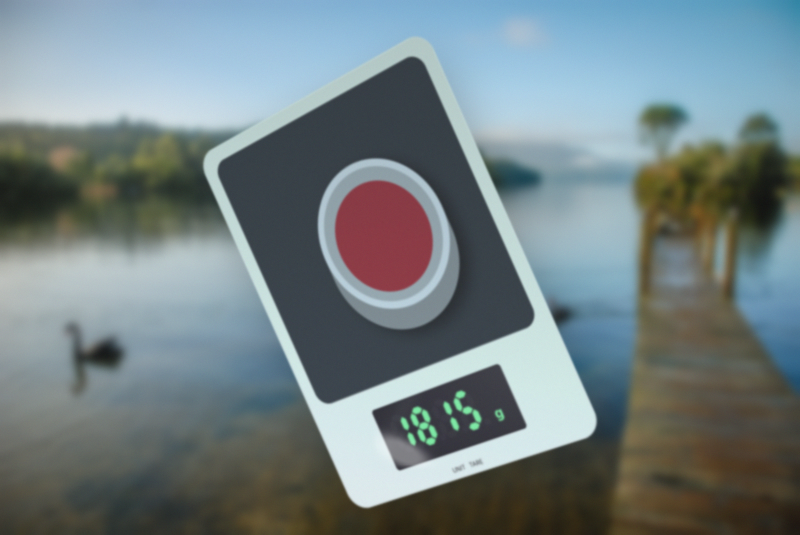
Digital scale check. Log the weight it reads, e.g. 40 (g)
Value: 1815 (g)
